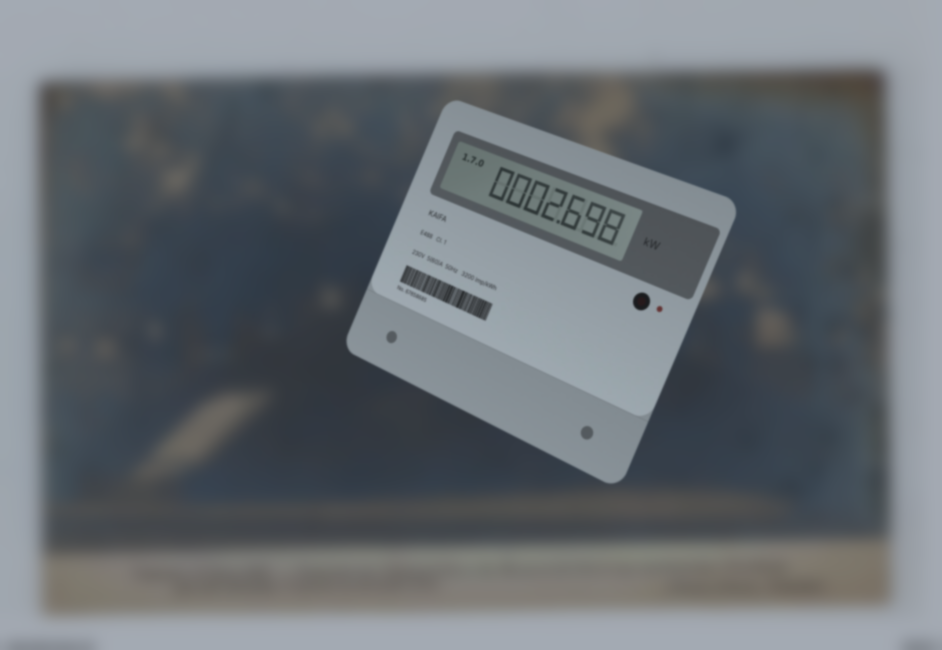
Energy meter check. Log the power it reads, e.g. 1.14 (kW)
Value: 2.698 (kW)
